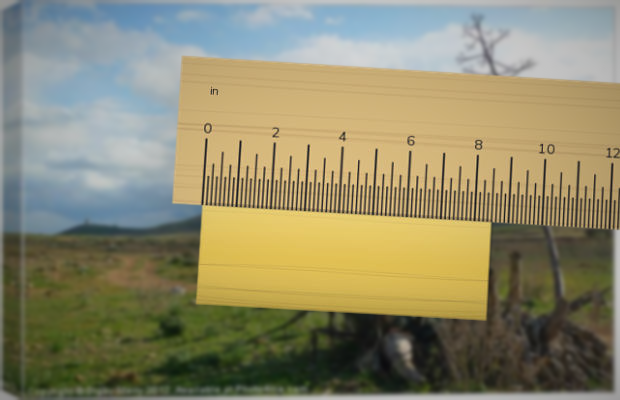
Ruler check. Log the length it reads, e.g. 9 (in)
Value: 8.5 (in)
